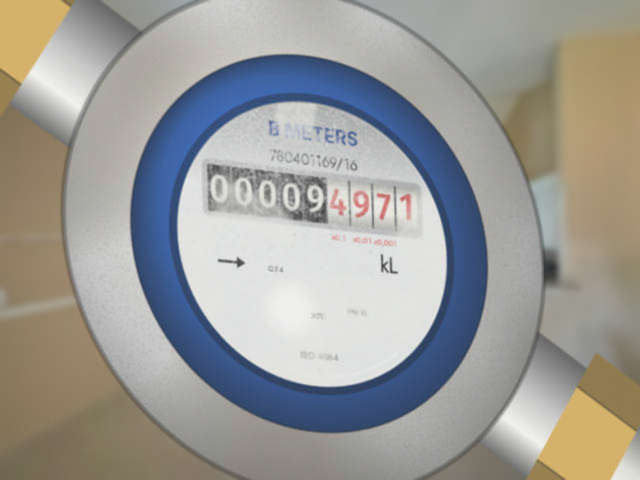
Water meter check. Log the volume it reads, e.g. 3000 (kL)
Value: 9.4971 (kL)
